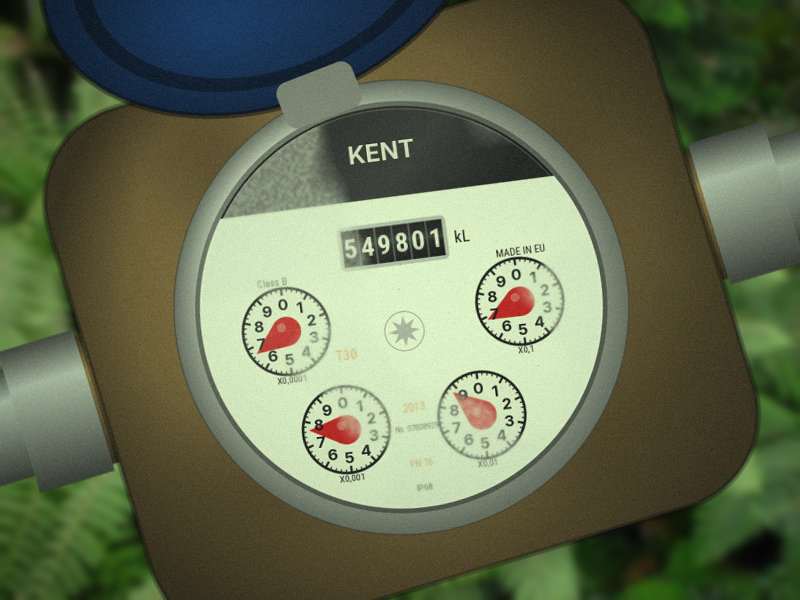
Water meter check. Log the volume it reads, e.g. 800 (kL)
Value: 549801.6876 (kL)
